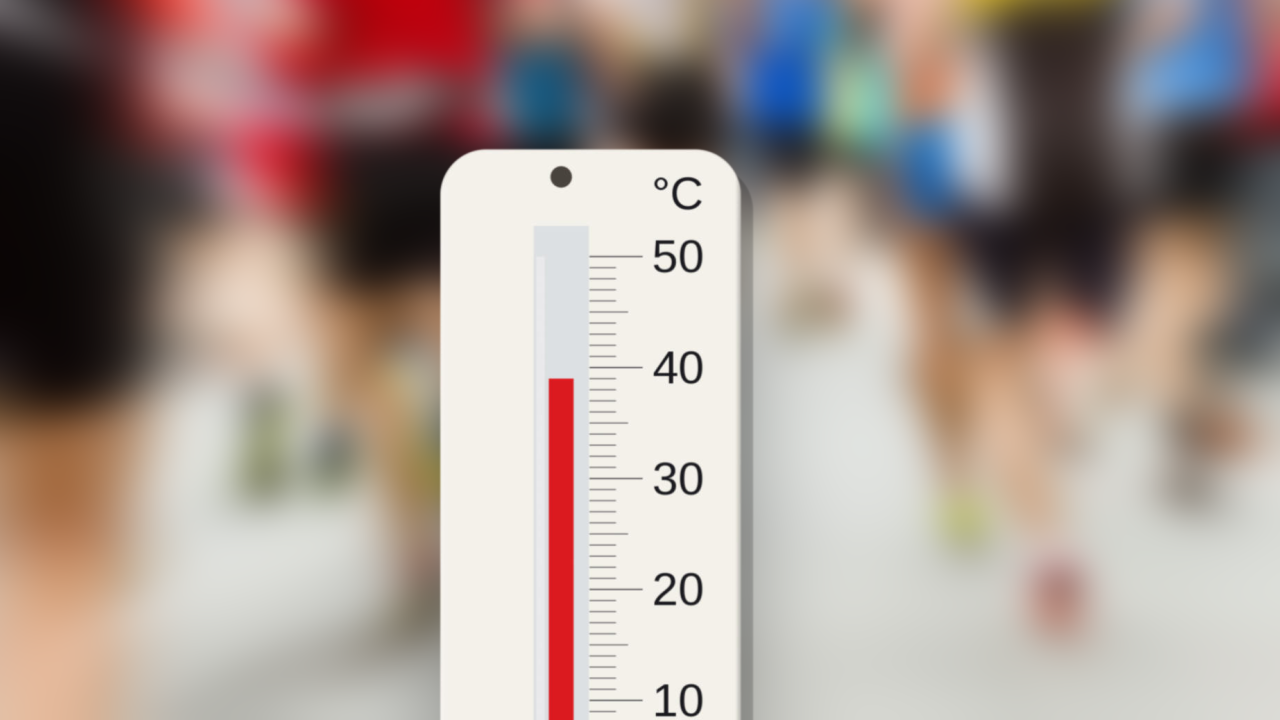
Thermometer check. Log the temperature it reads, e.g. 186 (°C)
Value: 39 (°C)
